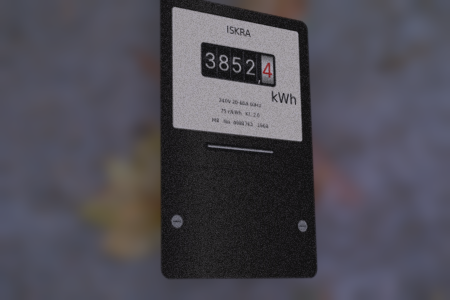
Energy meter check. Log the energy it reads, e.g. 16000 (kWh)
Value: 3852.4 (kWh)
